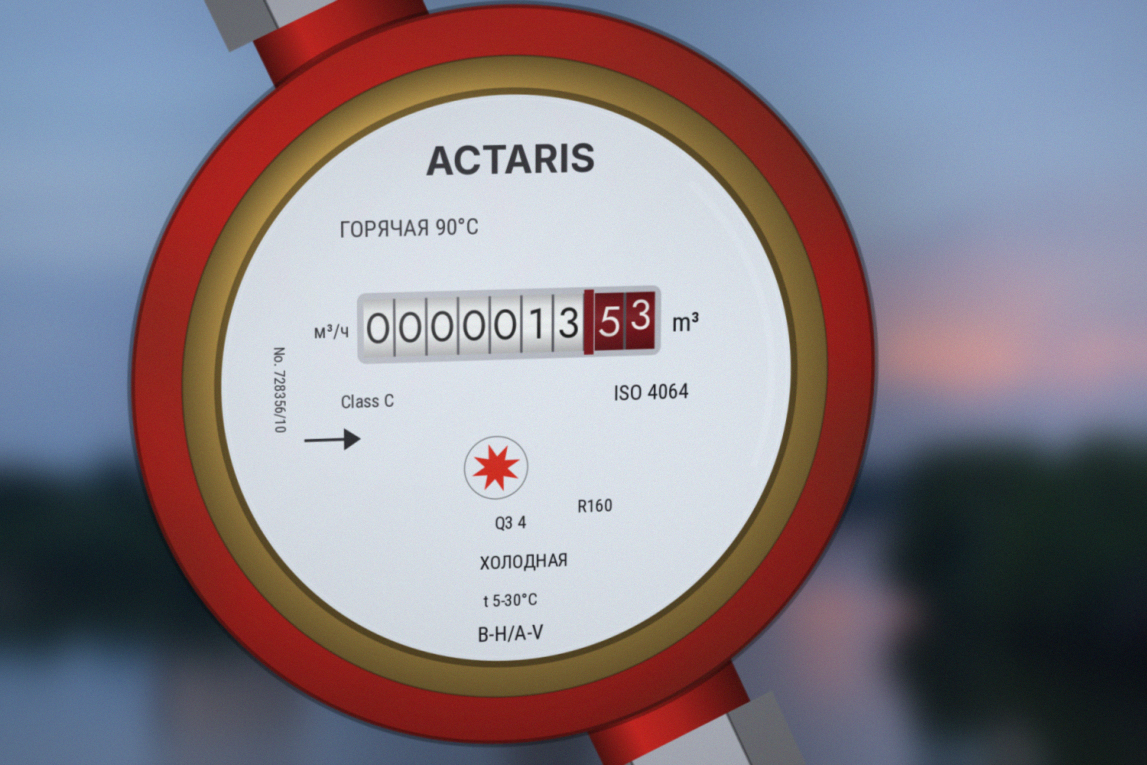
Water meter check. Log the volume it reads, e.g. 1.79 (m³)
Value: 13.53 (m³)
